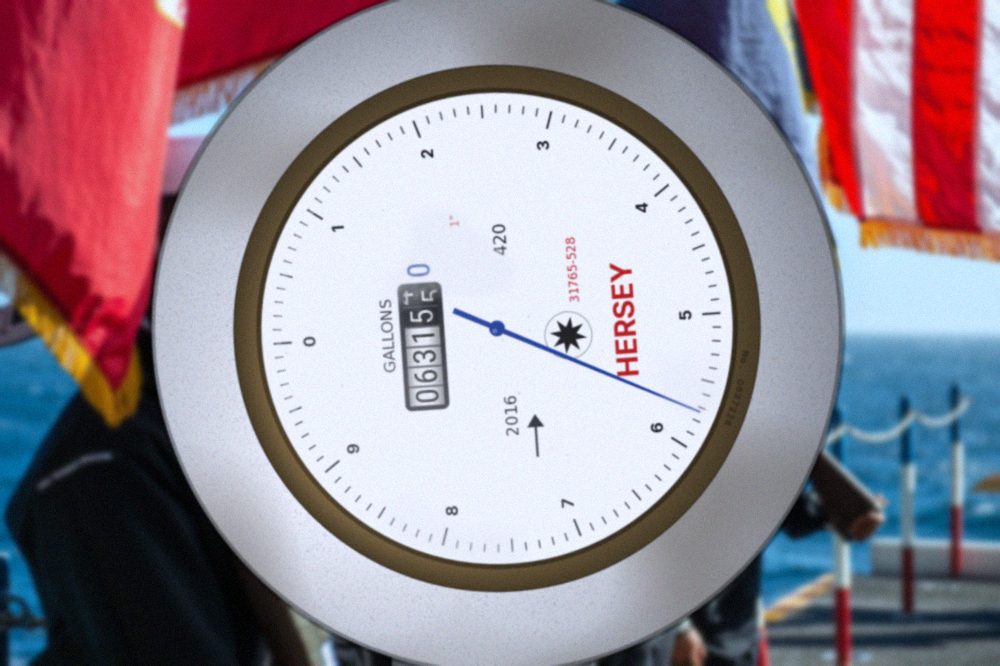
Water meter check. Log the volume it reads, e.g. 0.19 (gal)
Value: 631545.7 (gal)
